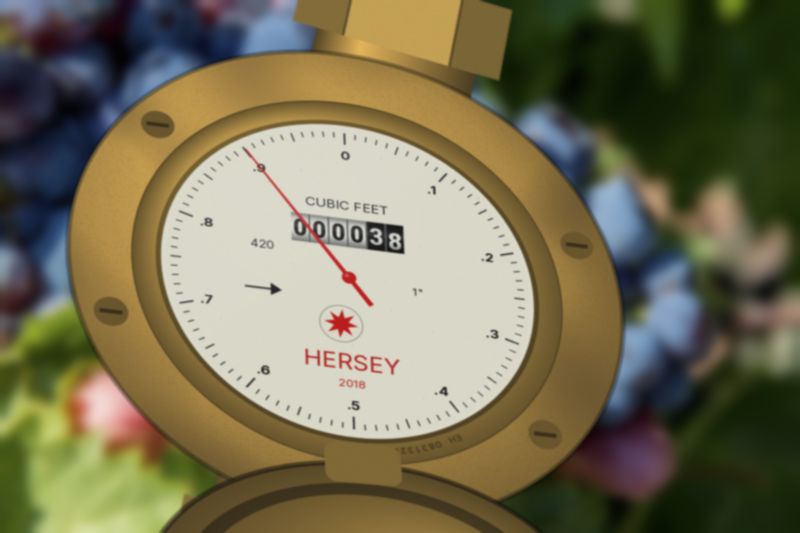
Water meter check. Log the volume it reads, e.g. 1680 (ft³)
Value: 37.90 (ft³)
